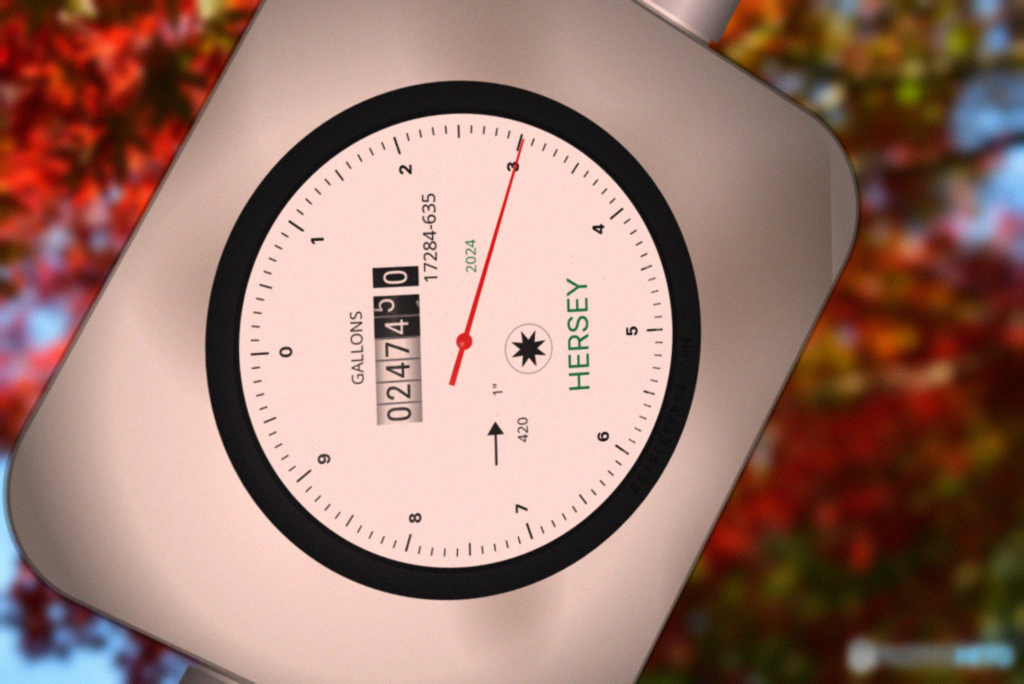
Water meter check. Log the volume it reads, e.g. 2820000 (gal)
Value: 247453.0 (gal)
